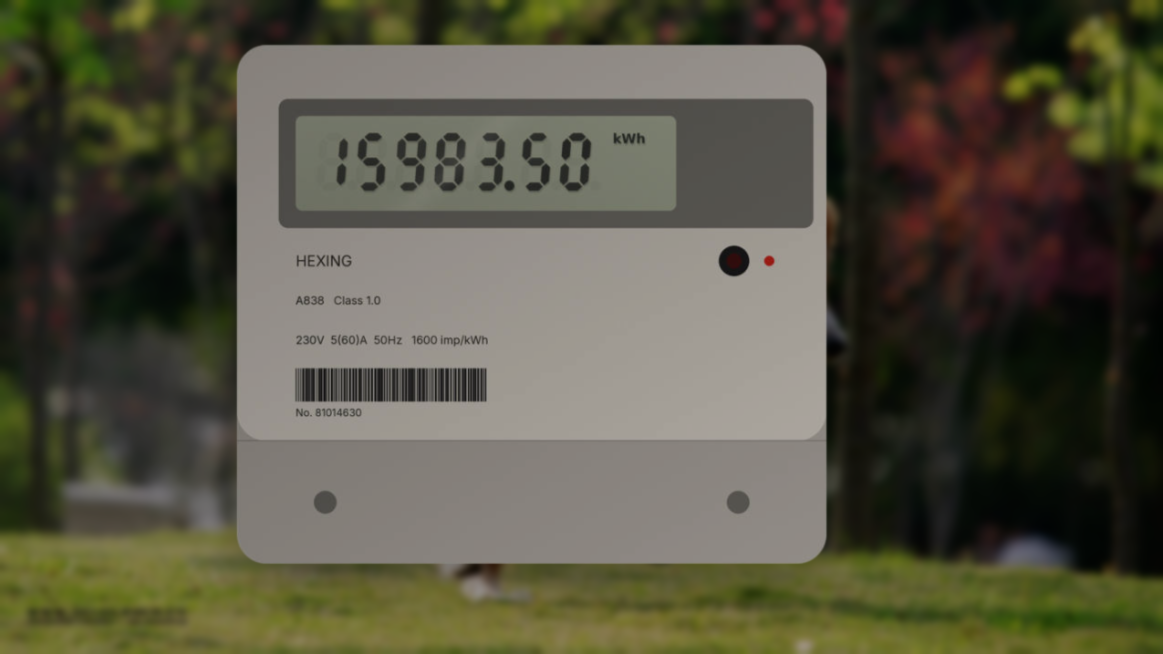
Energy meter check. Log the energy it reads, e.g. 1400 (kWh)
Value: 15983.50 (kWh)
